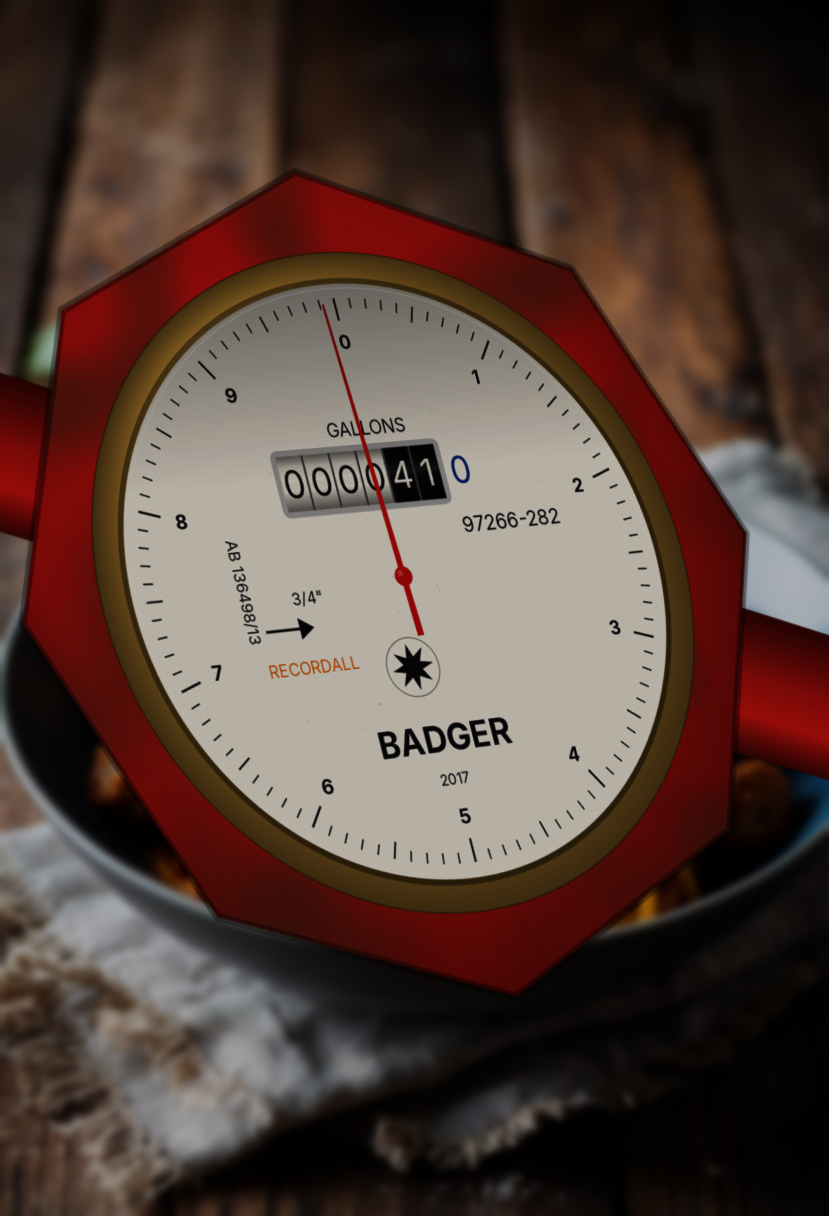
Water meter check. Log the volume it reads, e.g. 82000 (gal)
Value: 409.9 (gal)
